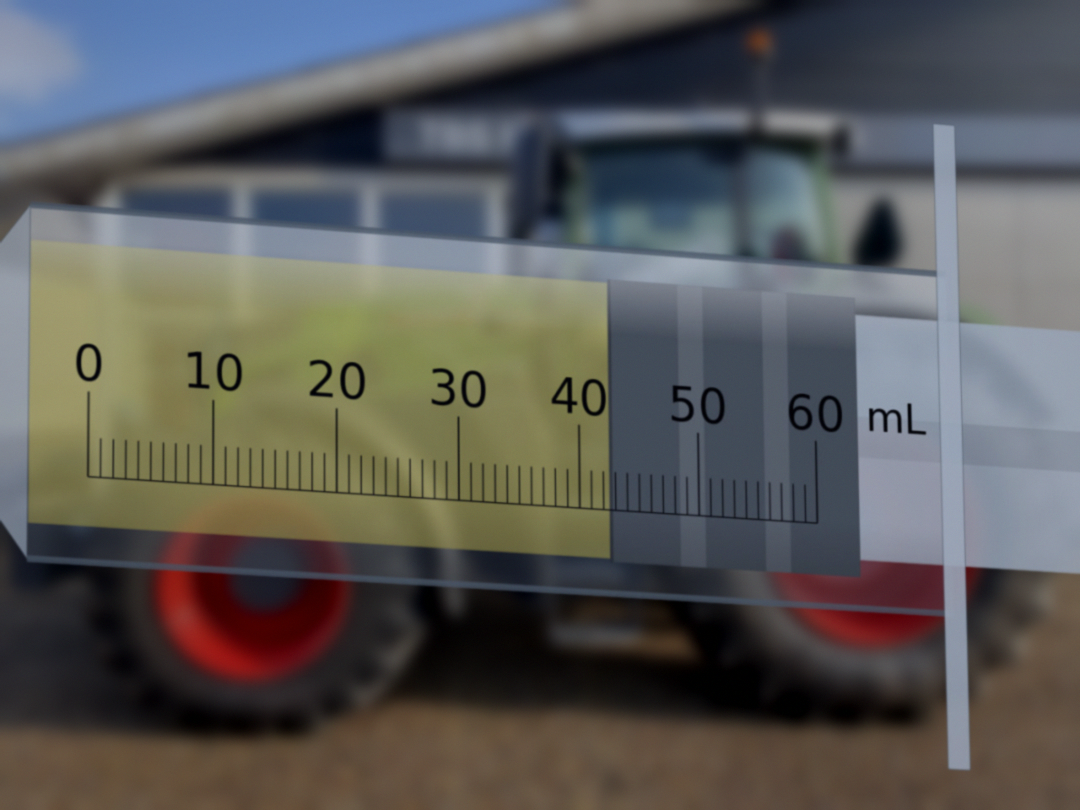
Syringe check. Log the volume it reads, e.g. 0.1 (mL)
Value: 42.5 (mL)
